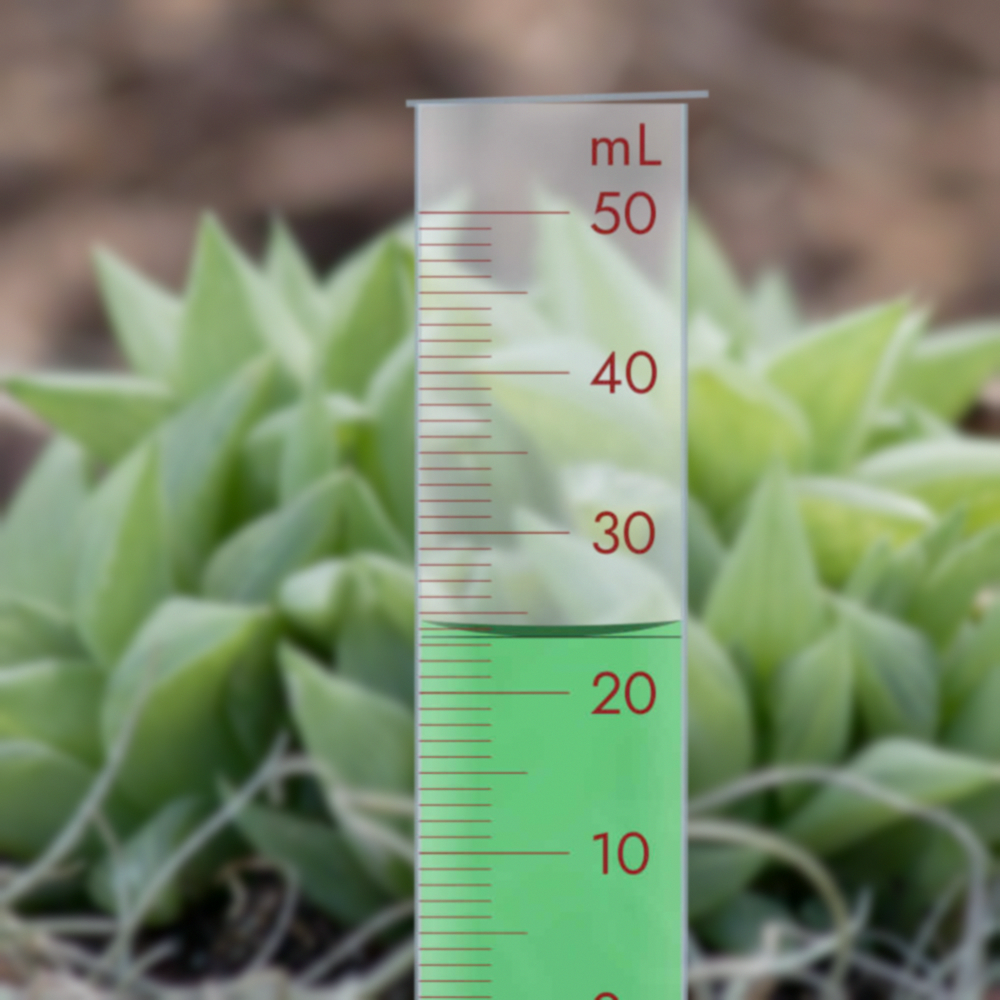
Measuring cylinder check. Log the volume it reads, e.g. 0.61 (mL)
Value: 23.5 (mL)
